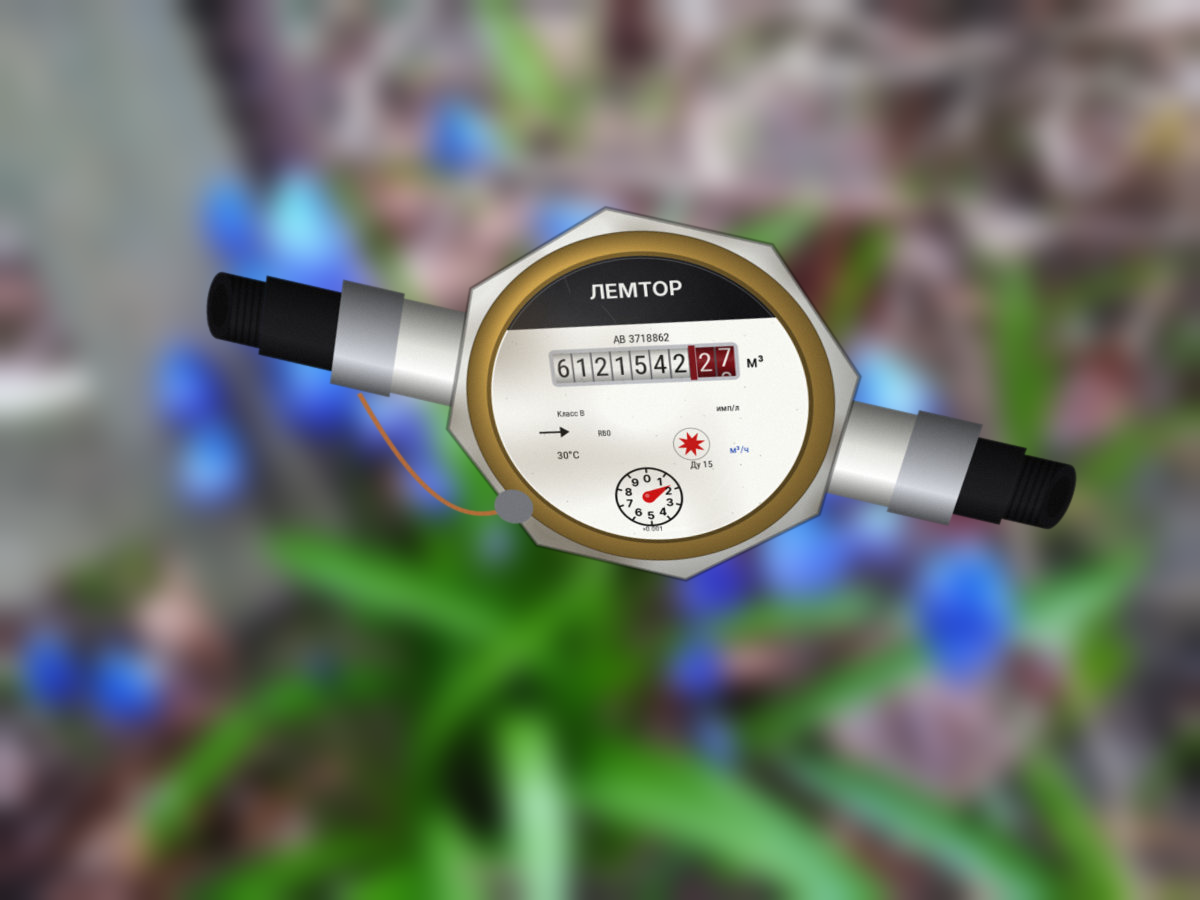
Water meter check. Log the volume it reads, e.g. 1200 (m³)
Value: 6121542.271 (m³)
